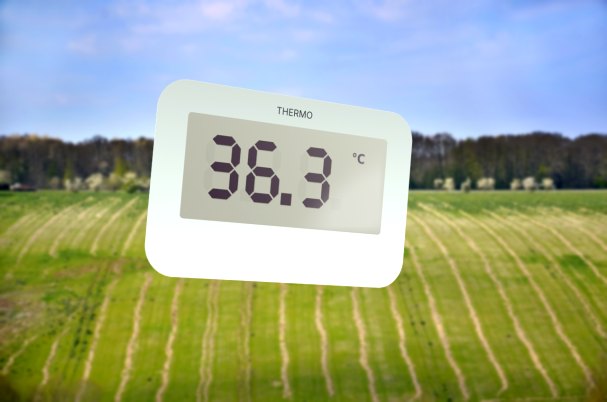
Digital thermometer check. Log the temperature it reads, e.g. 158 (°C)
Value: 36.3 (°C)
